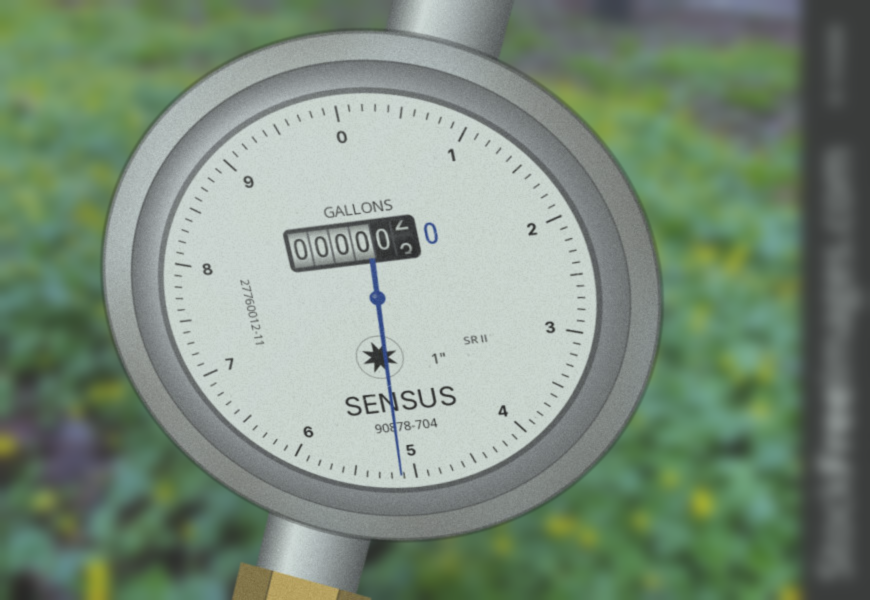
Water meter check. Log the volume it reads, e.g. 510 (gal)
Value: 25.1 (gal)
